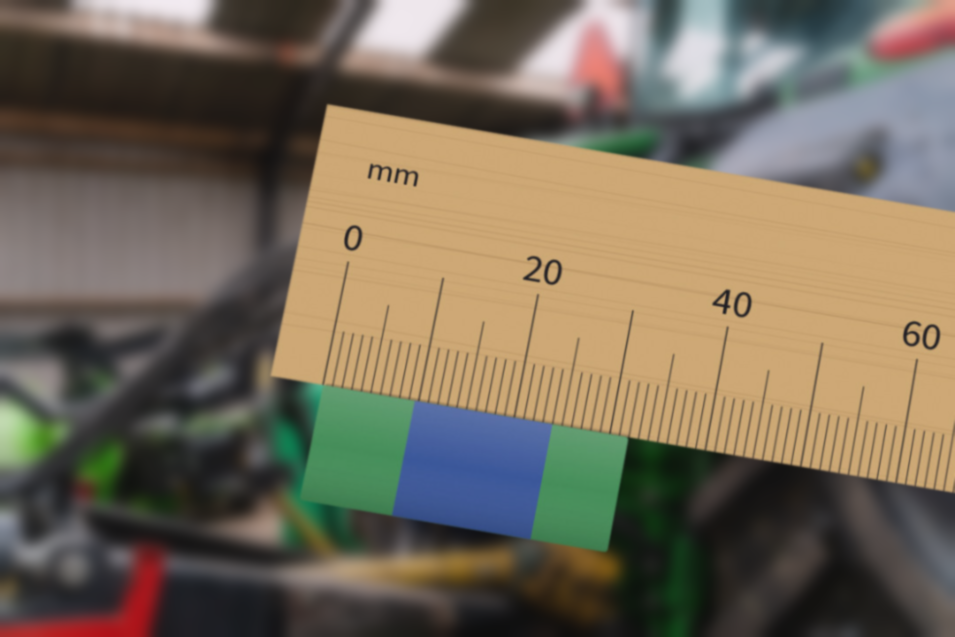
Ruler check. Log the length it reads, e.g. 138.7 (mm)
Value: 32 (mm)
